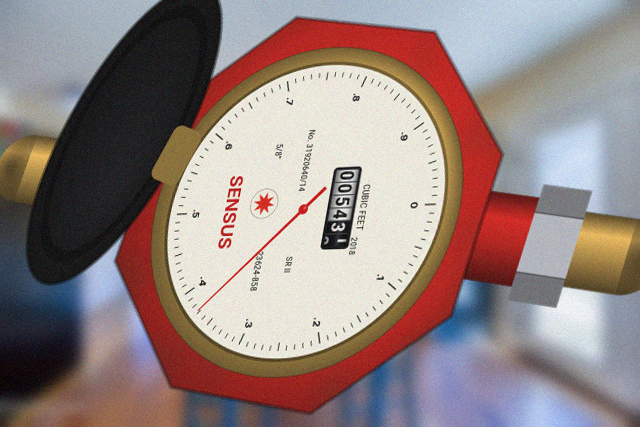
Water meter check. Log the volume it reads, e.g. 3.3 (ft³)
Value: 5431.37 (ft³)
